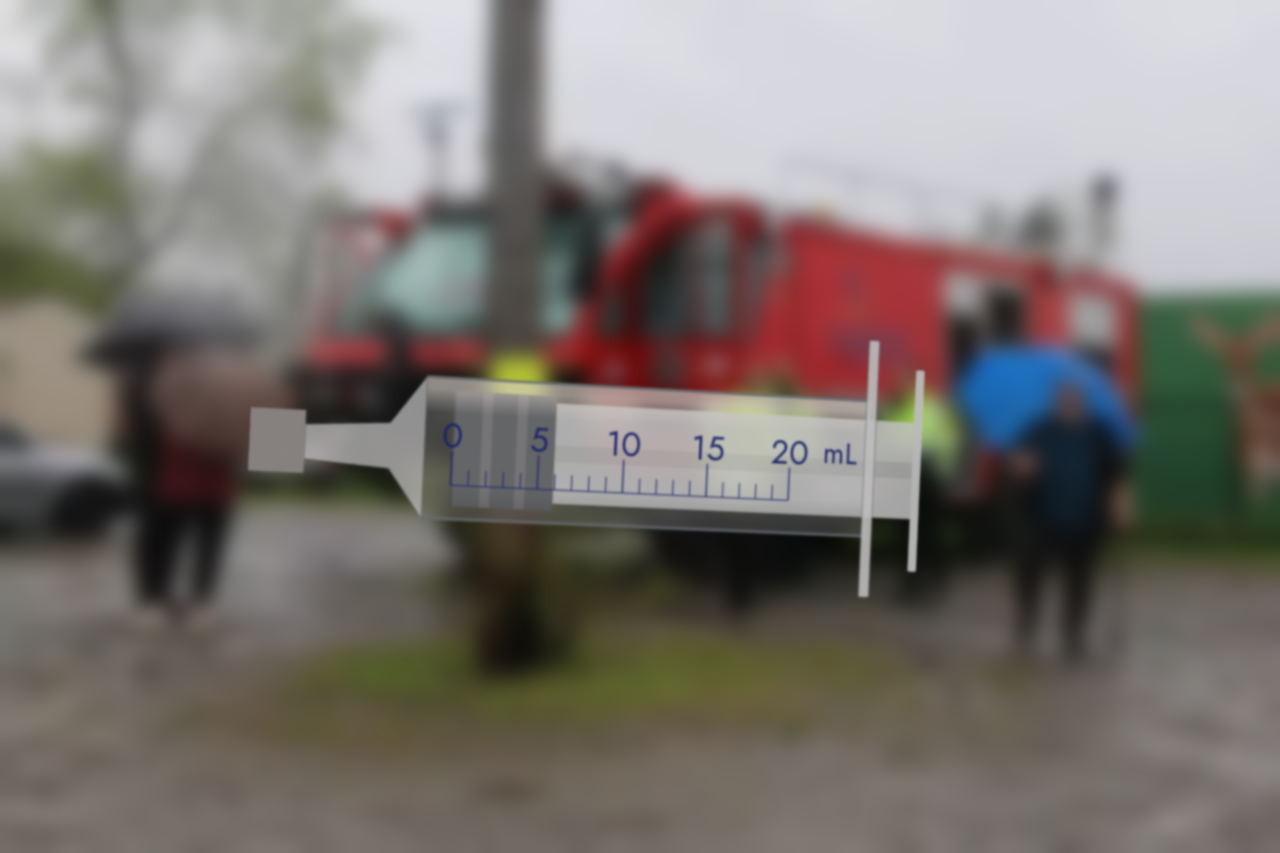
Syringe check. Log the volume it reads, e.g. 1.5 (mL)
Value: 0 (mL)
